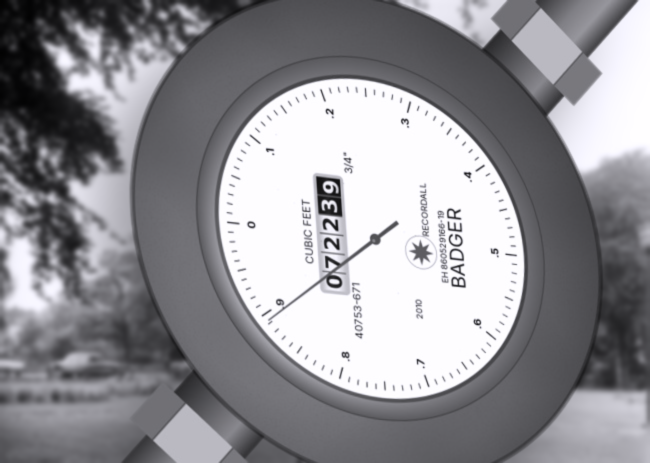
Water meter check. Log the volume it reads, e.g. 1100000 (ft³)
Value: 72238.89 (ft³)
